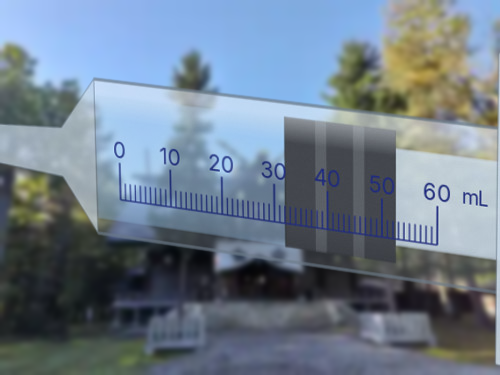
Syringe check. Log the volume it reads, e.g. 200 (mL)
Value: 32 (mL)
